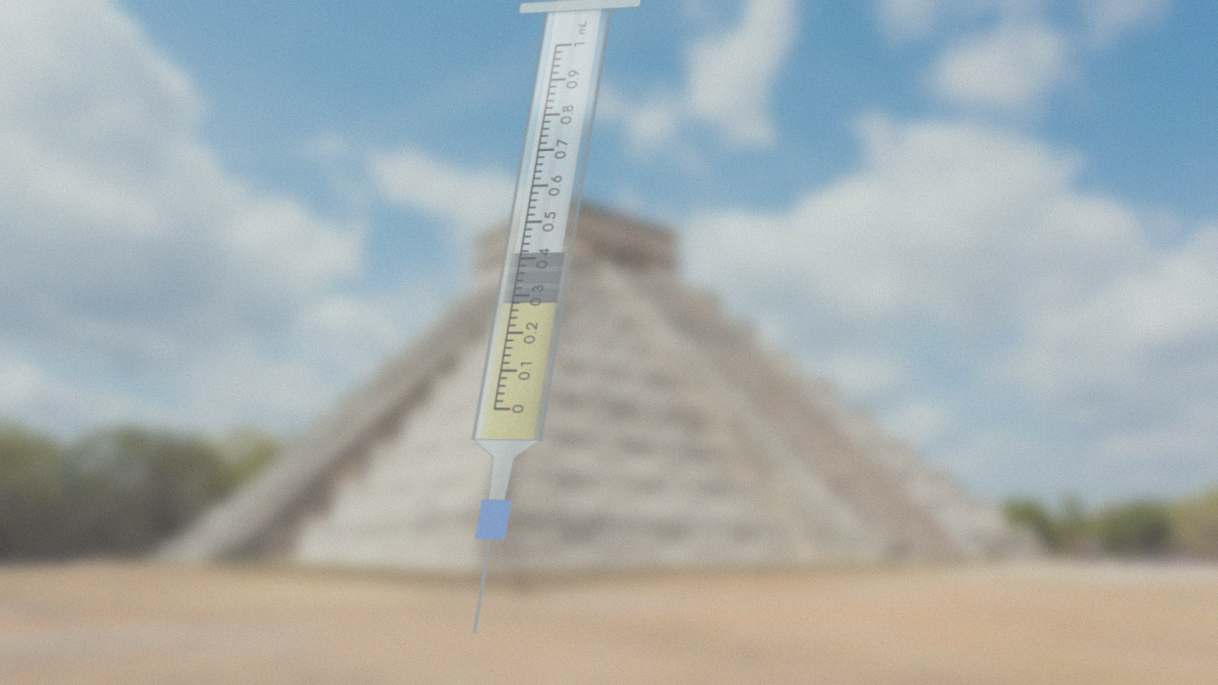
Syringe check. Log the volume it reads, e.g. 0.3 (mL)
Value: 0.28 (mL)
